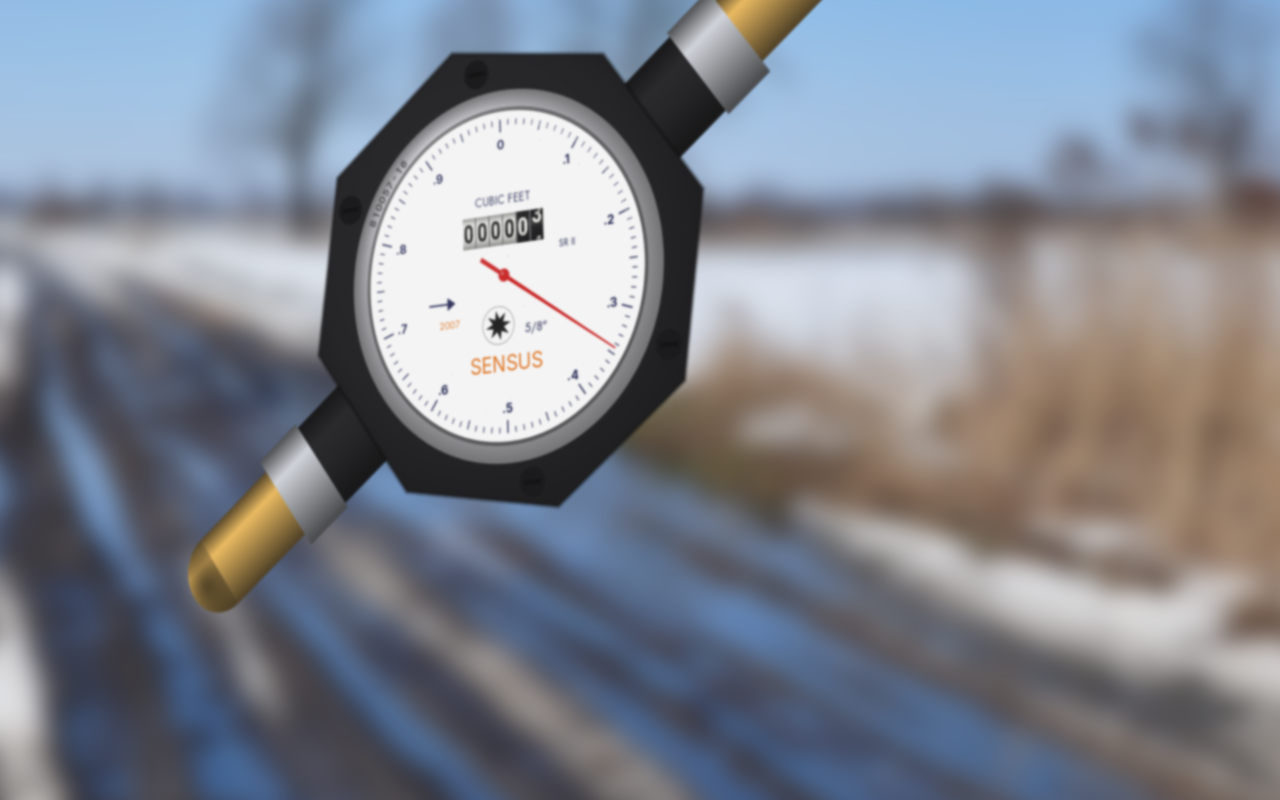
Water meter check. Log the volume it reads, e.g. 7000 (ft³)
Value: 3.34 (ft³)
